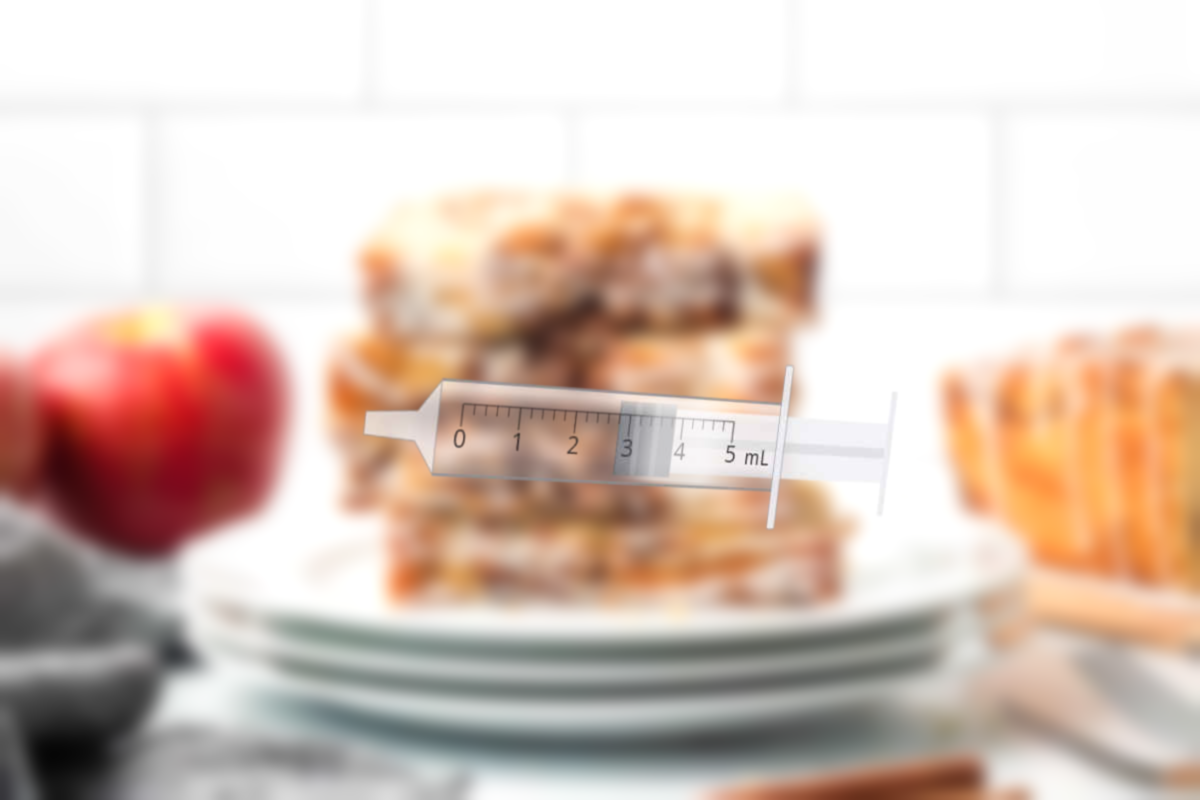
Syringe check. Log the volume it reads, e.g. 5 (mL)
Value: 2.8 (mL)
